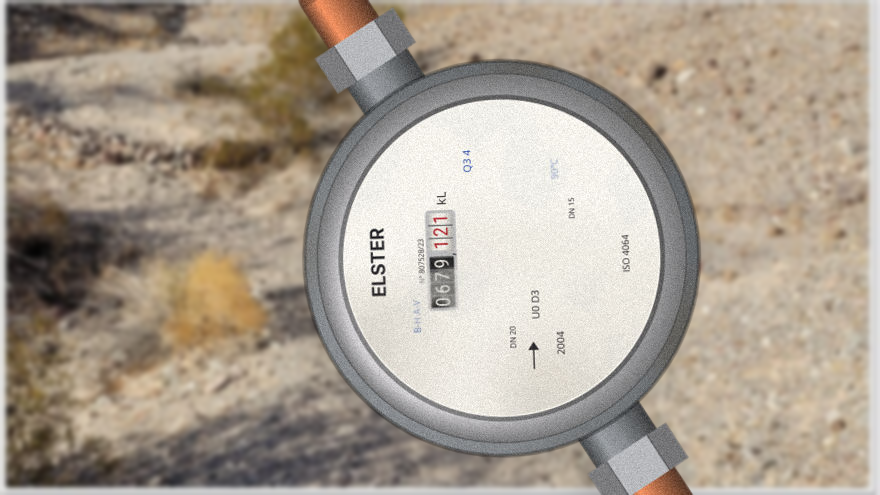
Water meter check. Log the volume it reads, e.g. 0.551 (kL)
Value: 679.121 (kL)
